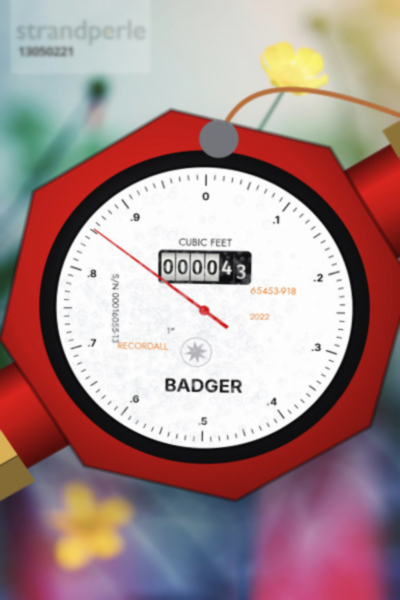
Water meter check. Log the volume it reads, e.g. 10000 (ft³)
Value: 42.85 (ft³)
